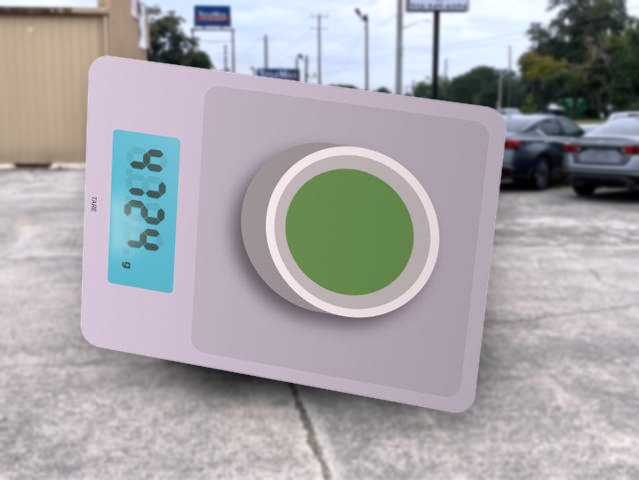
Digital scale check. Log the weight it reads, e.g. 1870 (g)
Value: 4724 (g)
